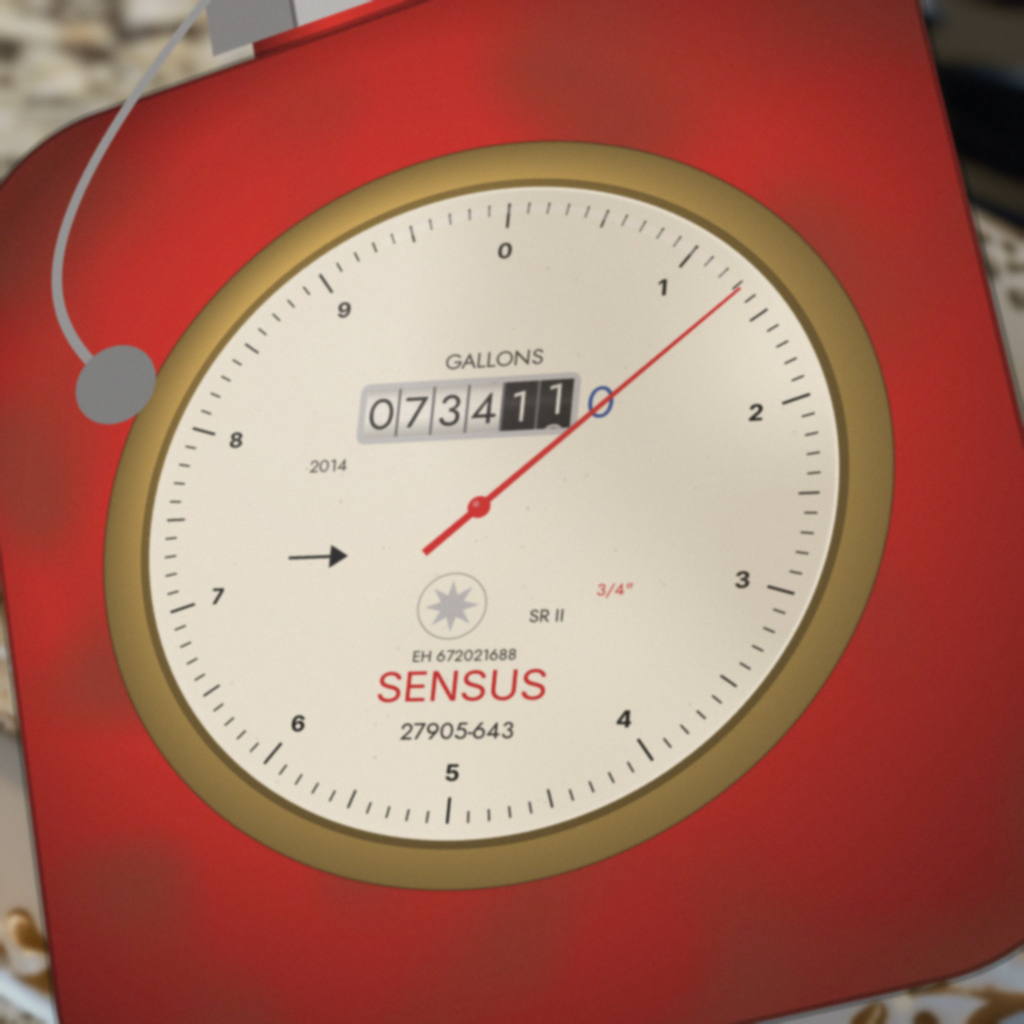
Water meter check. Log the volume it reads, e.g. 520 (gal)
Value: 734111.3 (gal)
